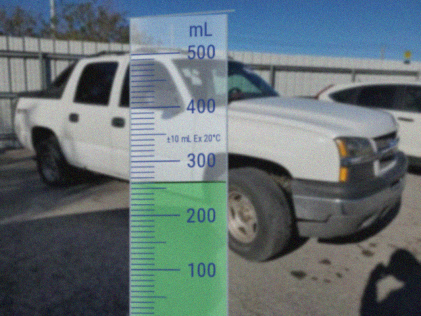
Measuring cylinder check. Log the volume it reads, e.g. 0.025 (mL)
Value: 260 (mL)
